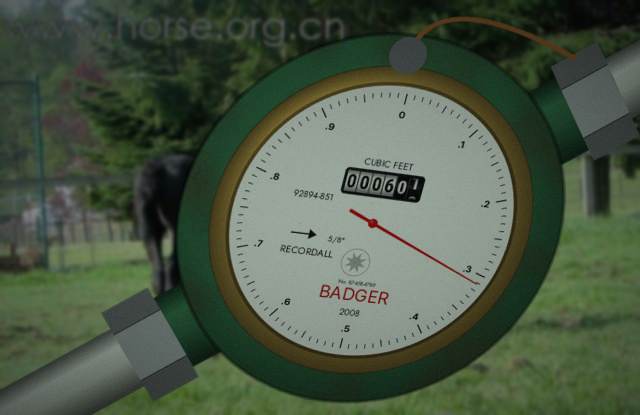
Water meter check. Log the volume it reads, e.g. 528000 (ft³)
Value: 601.31 (ft³)
